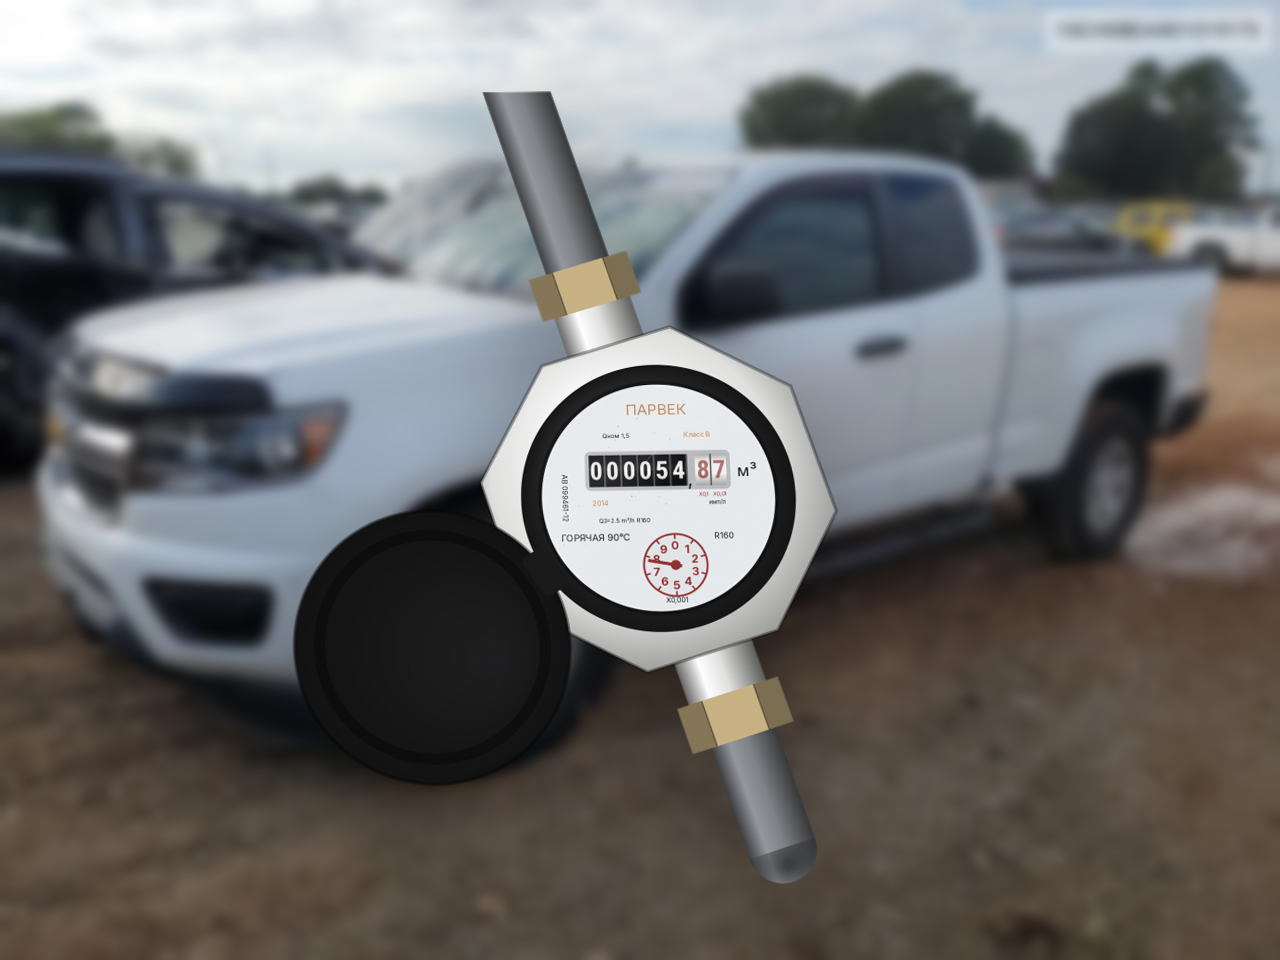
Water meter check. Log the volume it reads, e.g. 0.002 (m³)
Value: 54.877 (m³)
